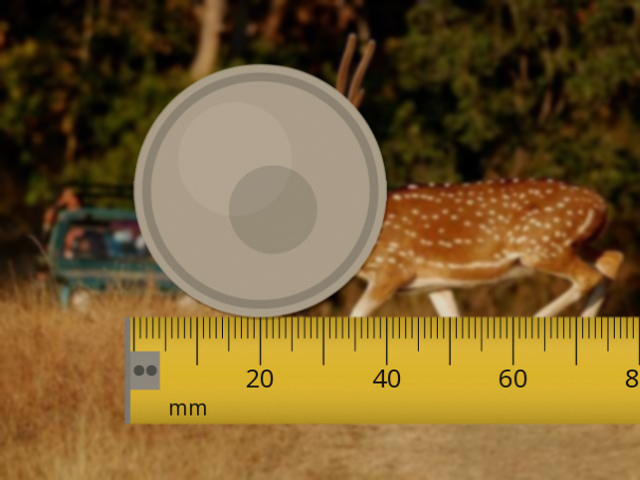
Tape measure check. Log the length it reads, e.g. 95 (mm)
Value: 40 (mm)
